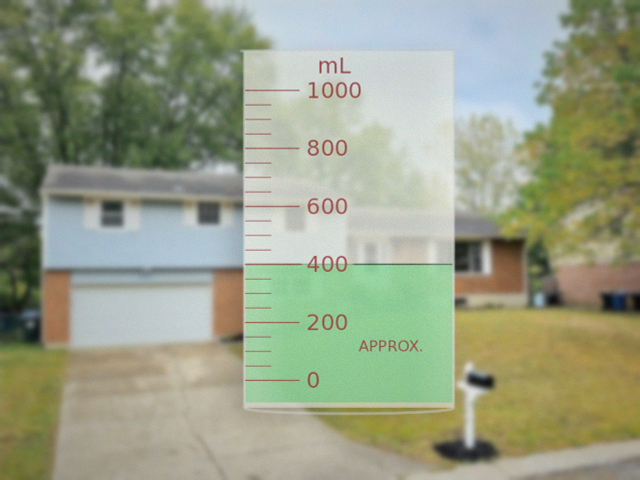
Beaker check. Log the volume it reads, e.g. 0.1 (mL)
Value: 400 (mL)
